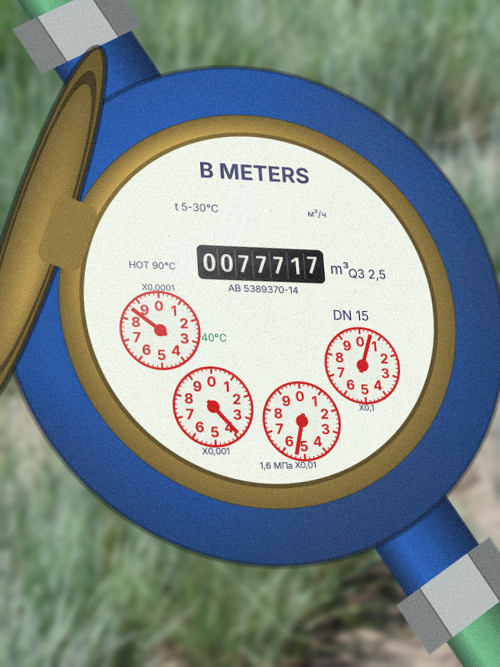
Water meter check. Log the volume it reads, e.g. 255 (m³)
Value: 77717.0538 (m³)
